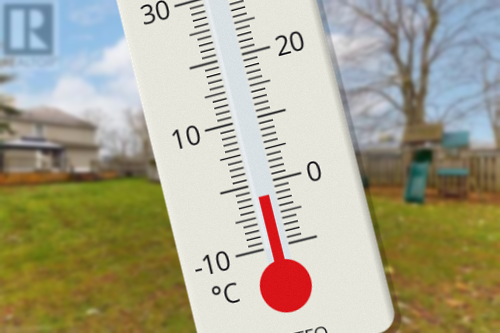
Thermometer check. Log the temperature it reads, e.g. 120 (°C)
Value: -2 (°C)
